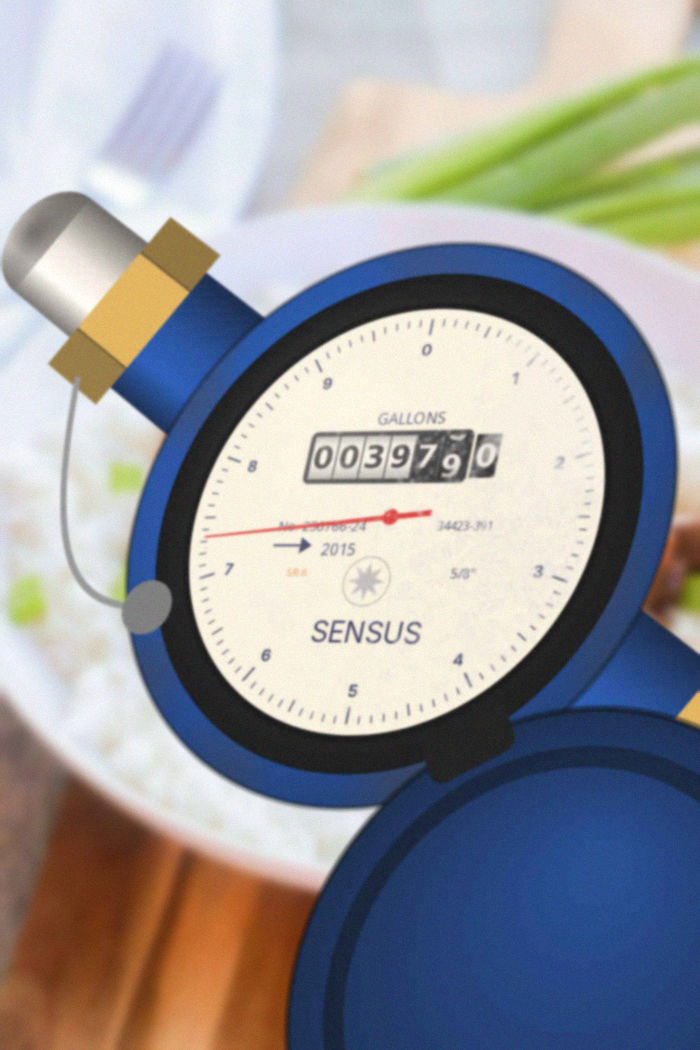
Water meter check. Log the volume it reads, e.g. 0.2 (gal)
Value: 39787.3 (gal)
